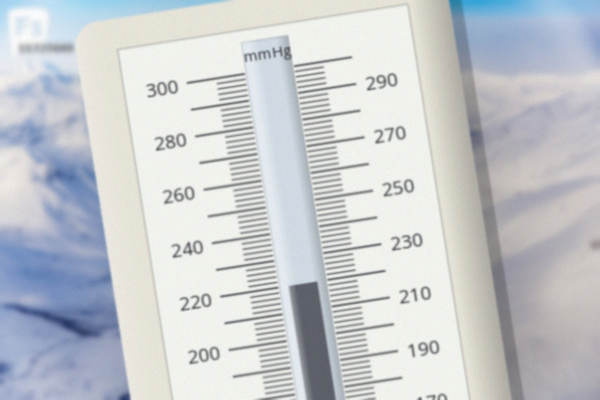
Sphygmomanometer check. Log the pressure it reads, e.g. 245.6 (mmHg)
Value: 220 (mmHg)
